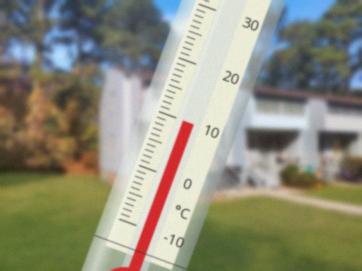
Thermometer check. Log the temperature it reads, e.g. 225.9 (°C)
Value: 10 (°C)
